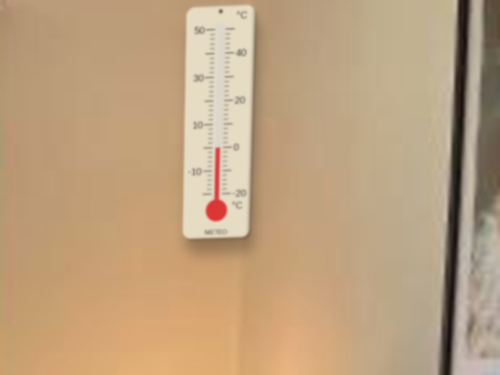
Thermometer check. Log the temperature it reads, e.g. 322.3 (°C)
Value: 0 (°C)
